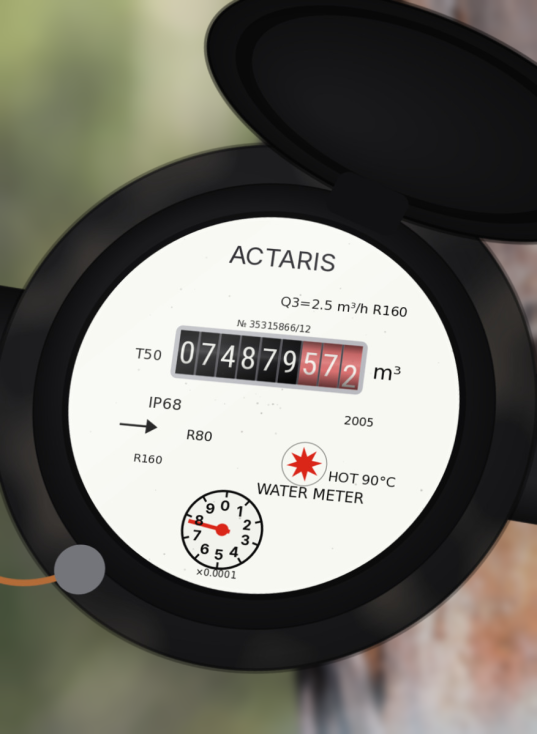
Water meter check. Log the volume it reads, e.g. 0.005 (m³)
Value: 74879.5717 (m³)
